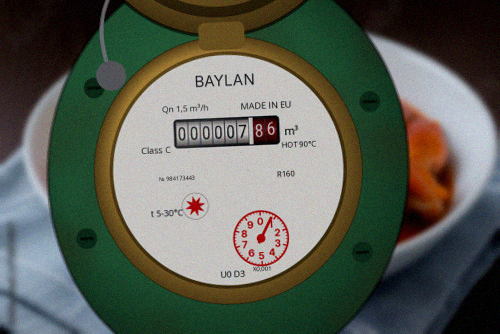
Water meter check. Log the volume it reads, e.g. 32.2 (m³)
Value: 7.860 (m³)
